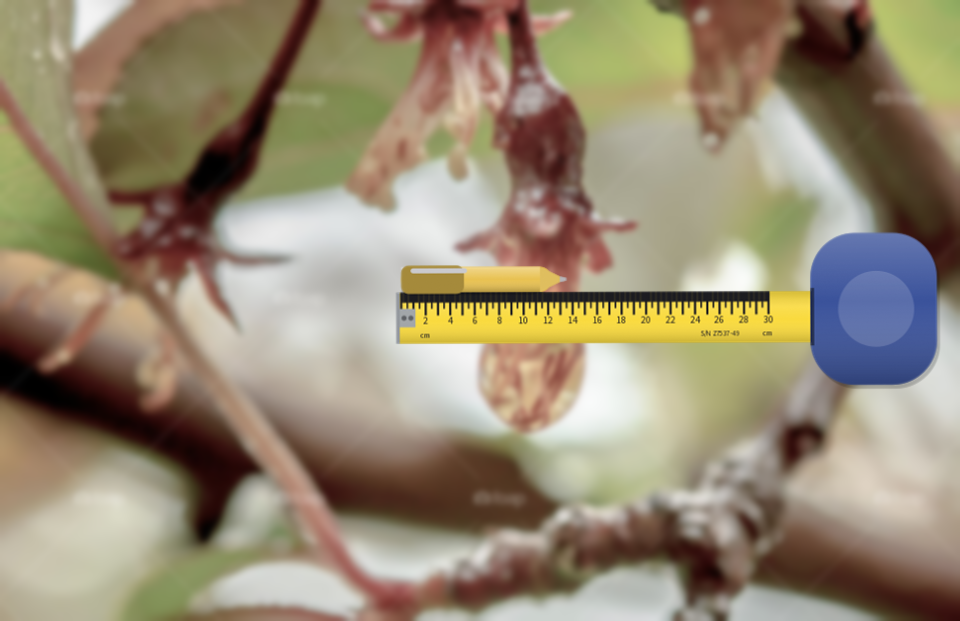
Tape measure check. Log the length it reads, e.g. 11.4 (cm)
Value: 13.5 (cm)
